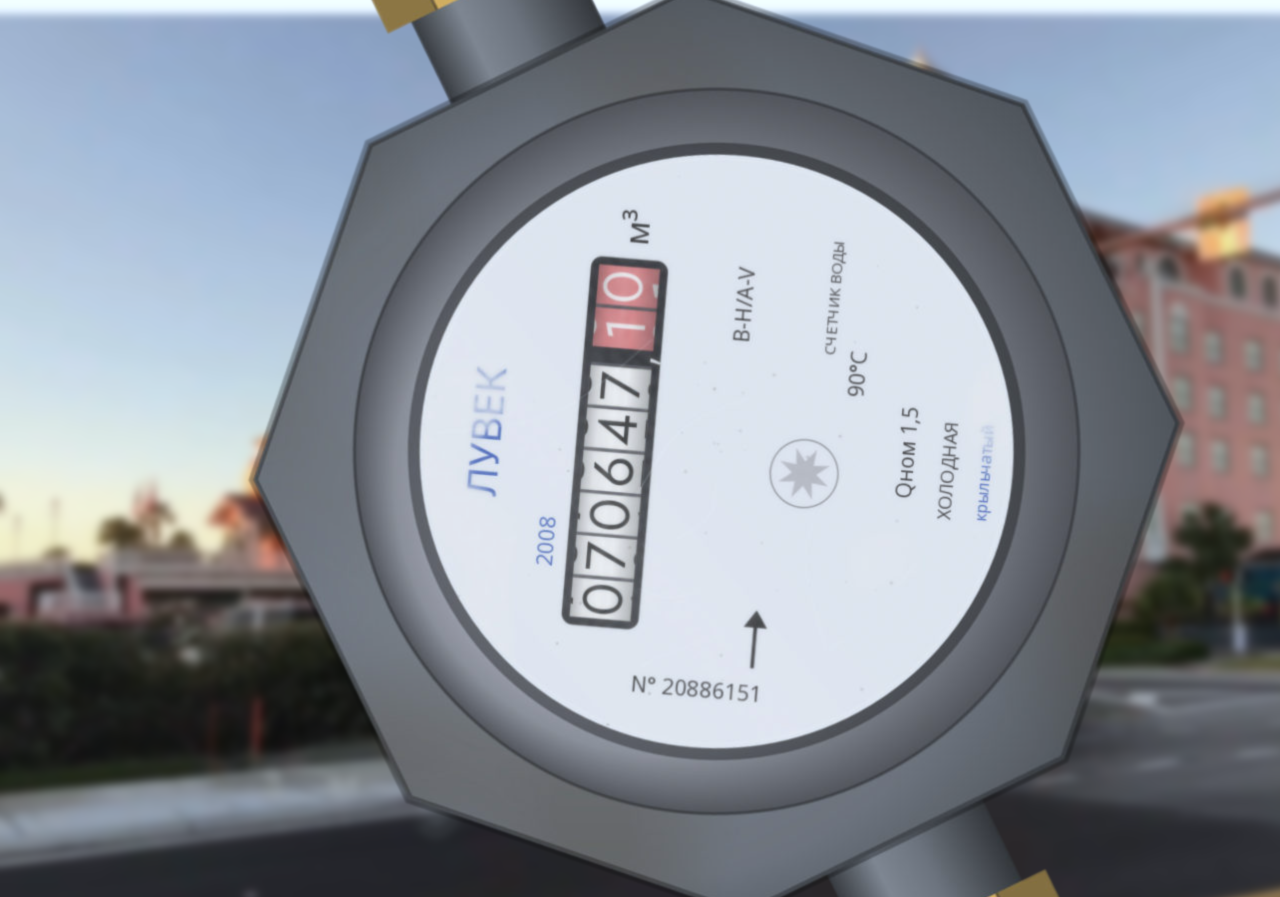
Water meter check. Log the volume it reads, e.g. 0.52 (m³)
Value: 70647.10 (m³)
